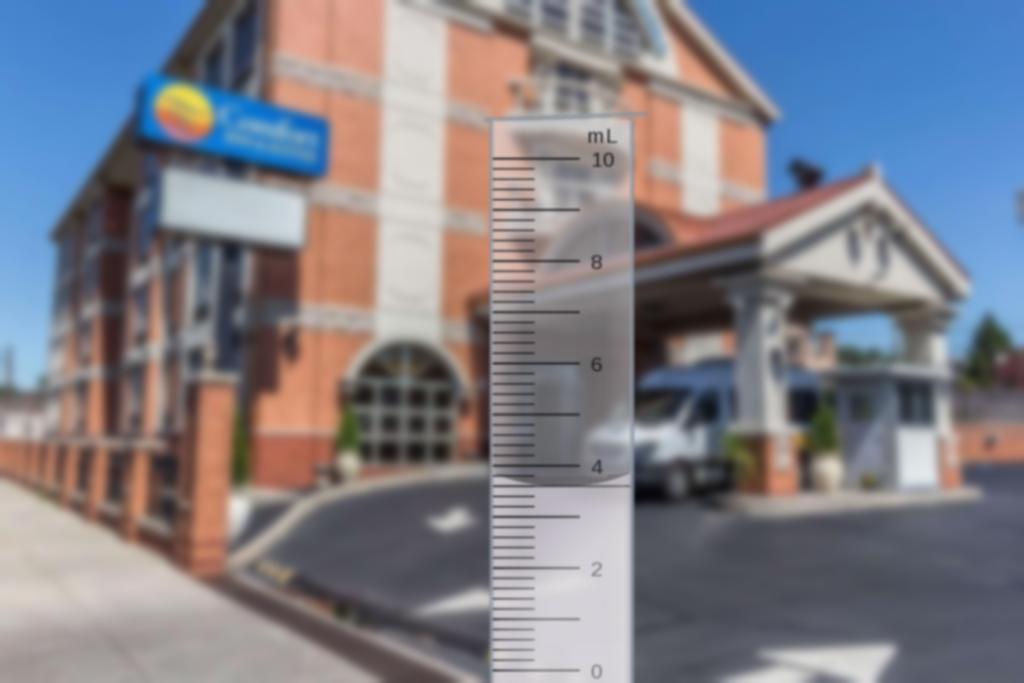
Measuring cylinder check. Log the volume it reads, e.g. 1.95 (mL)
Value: 3.6 (mL)
